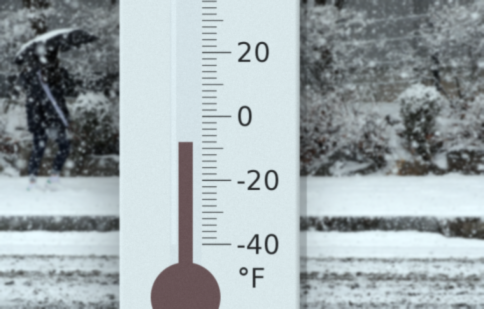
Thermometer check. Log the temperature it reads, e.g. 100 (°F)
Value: -8 (°F)
